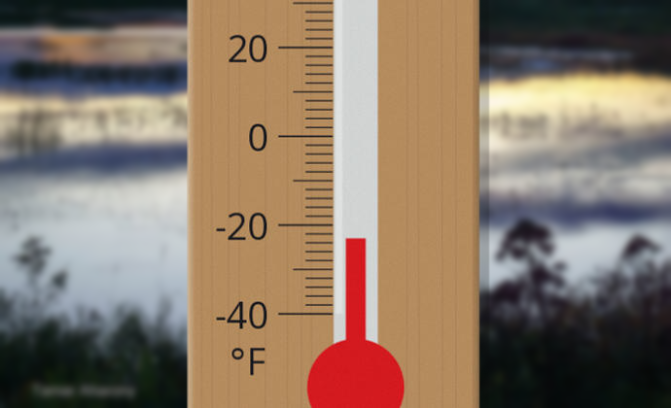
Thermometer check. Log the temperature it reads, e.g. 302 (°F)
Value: -23 (°F)
